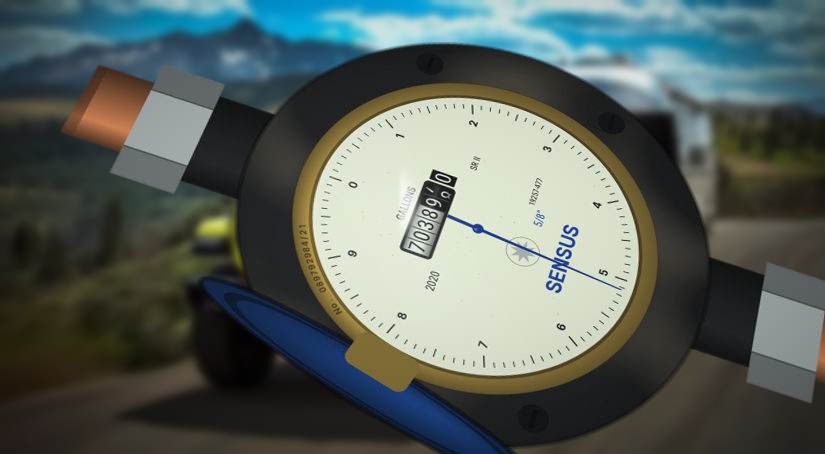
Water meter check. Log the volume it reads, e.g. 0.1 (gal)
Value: 7038975.1 (gal)
